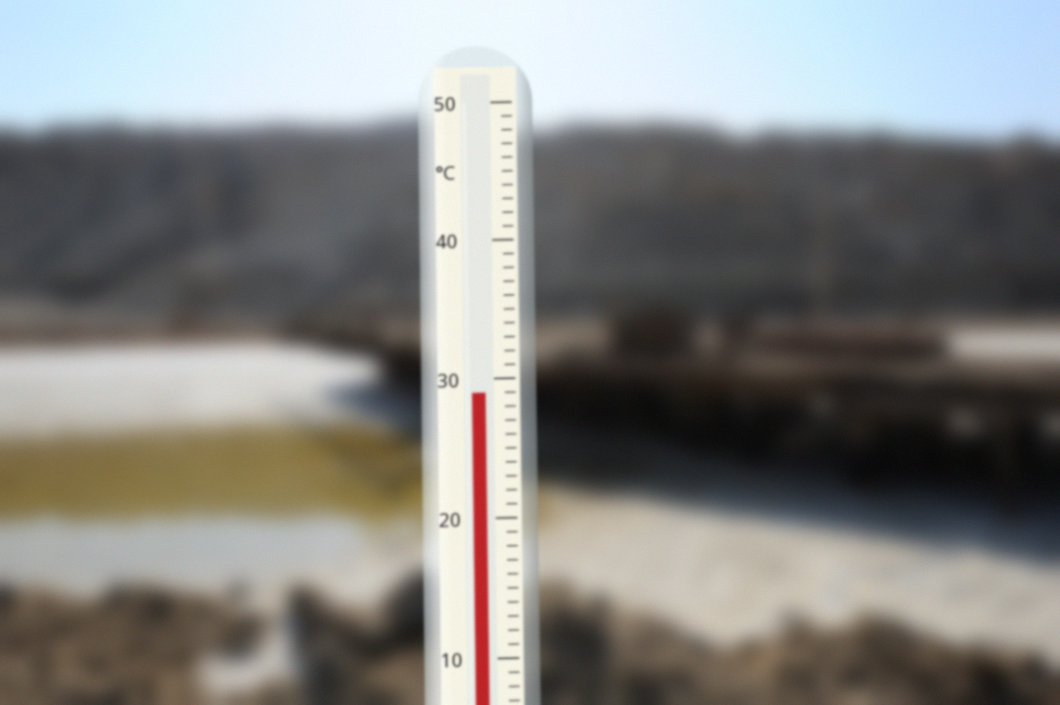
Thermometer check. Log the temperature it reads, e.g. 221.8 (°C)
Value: 29 (°C)
